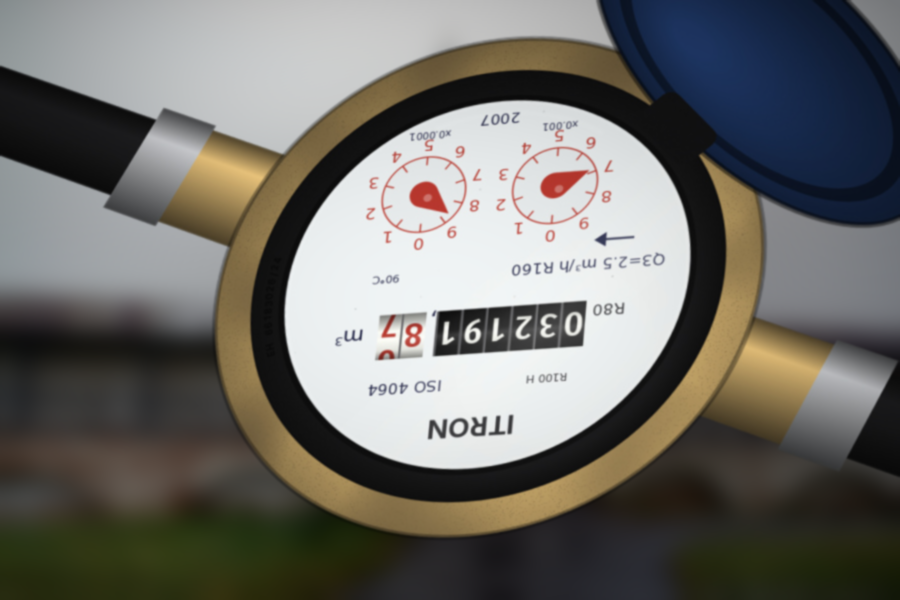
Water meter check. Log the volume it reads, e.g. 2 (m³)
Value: 32191.8668 (m³)
